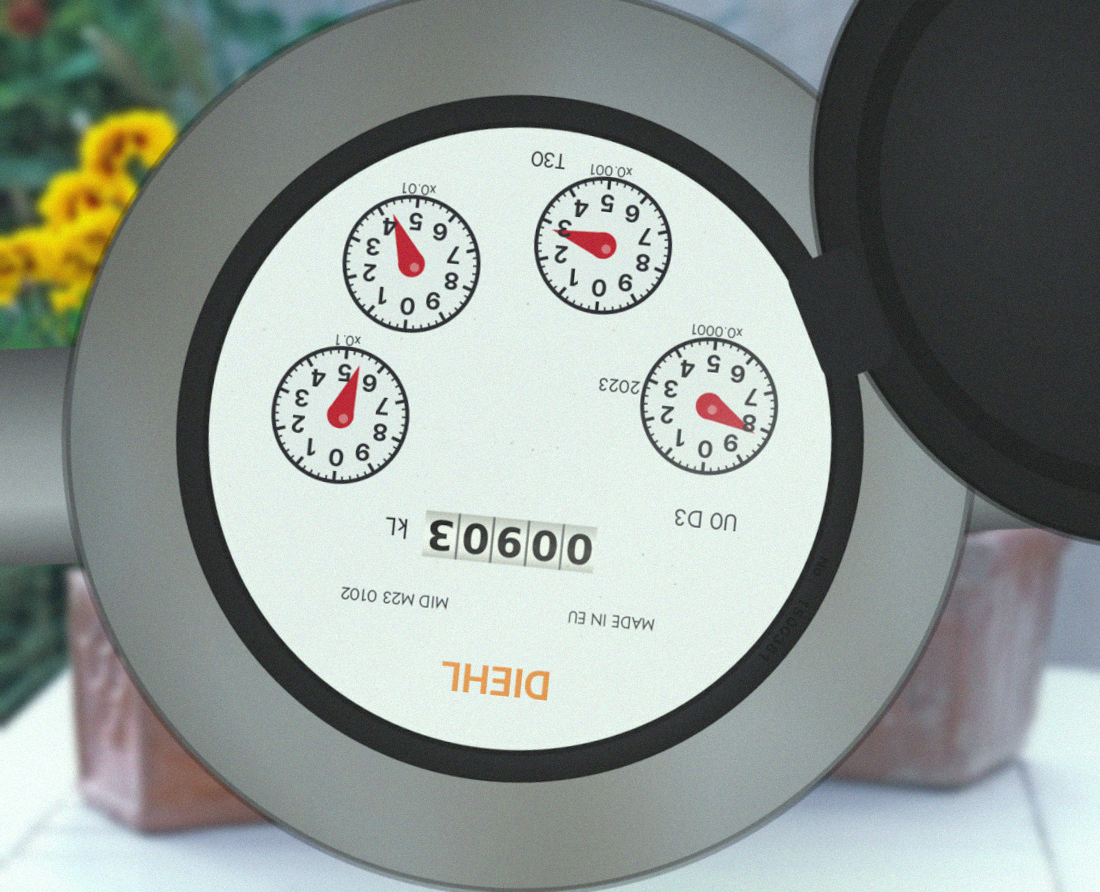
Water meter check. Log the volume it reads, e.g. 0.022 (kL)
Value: 903.5428 (kL)
